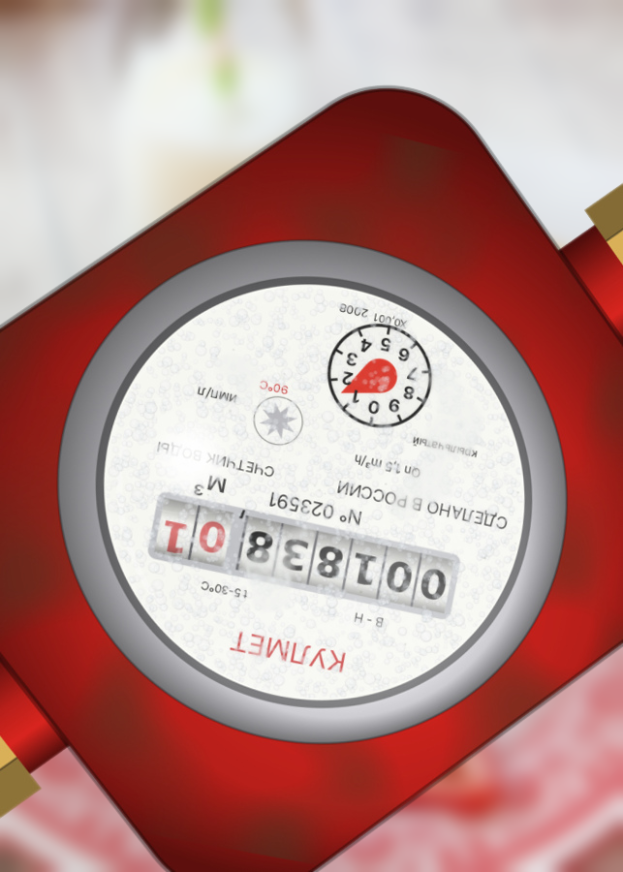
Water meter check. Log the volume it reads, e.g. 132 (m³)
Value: 1838.011 (m³)
